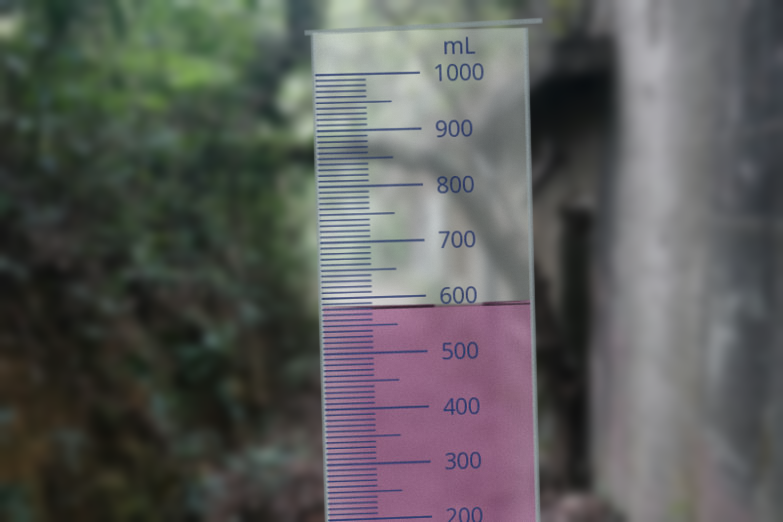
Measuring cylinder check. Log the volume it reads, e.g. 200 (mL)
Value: 580 (mL)
